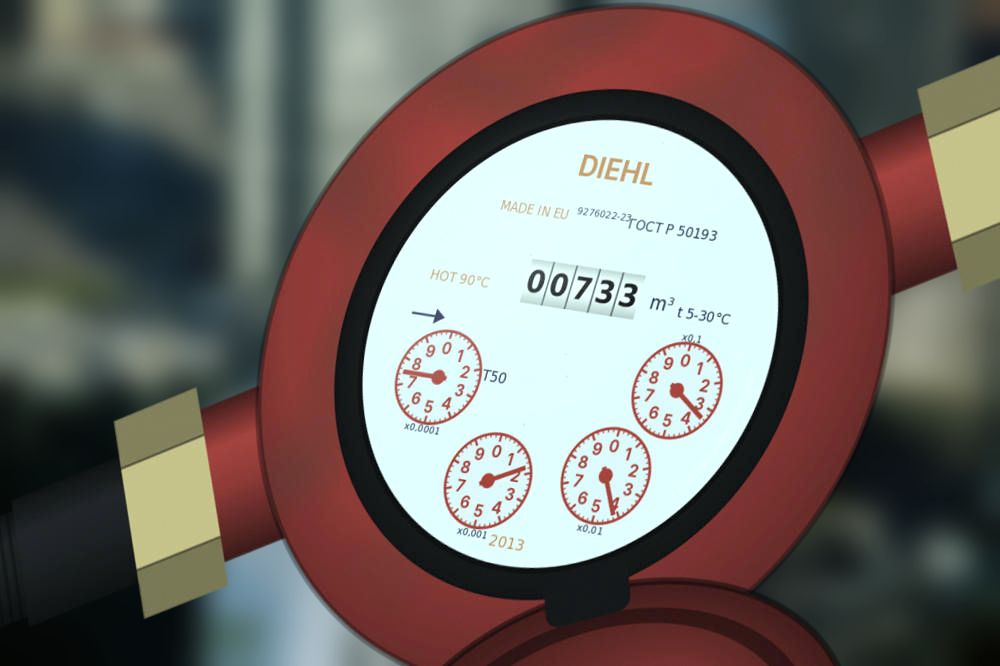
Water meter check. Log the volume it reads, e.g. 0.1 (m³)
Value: 733.3417 (m³)
